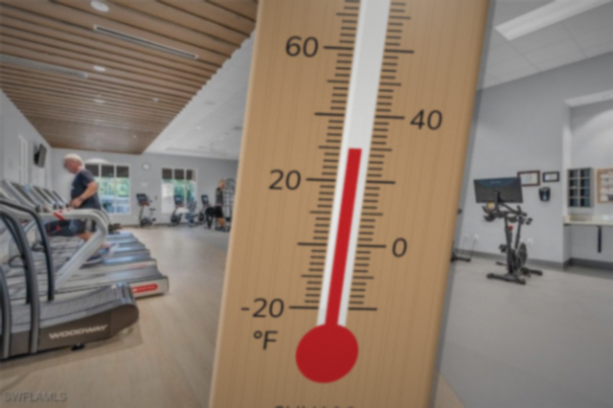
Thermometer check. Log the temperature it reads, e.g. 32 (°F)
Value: 30 (°F)
